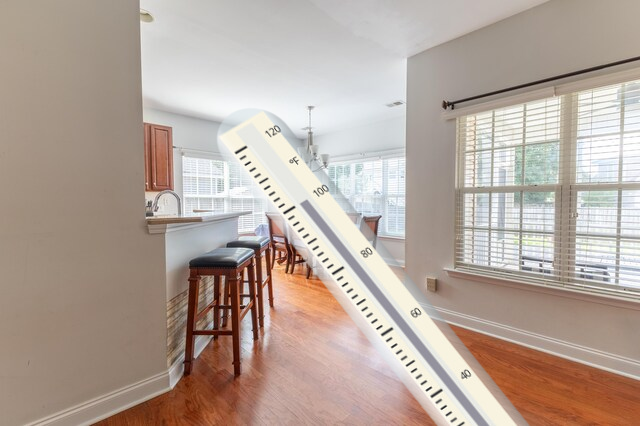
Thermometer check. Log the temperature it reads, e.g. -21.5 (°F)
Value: 100 (°F)
